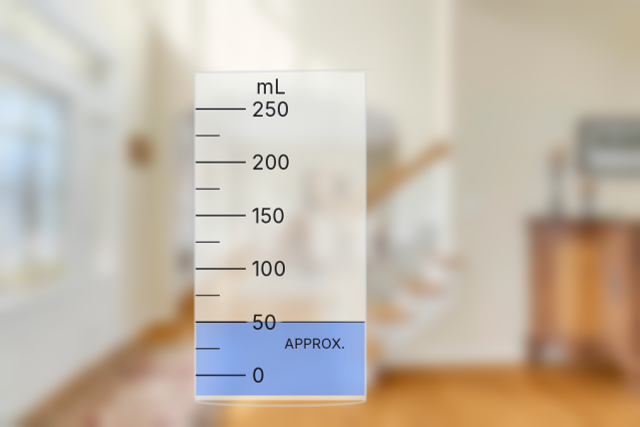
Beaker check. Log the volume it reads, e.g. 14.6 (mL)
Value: 50 (mL)
